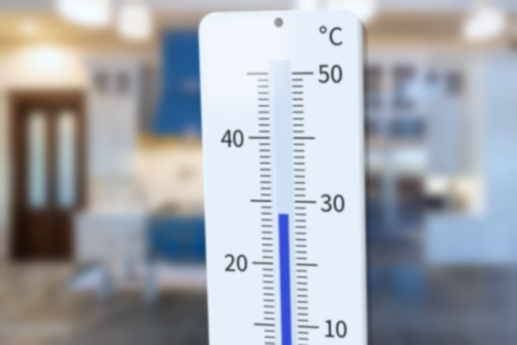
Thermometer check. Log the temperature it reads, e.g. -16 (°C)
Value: 28 (°C)
